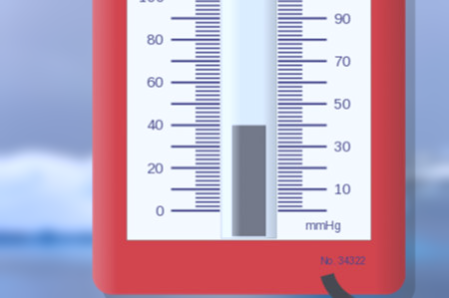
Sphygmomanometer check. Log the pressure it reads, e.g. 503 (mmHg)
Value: 40 (mmHg)
